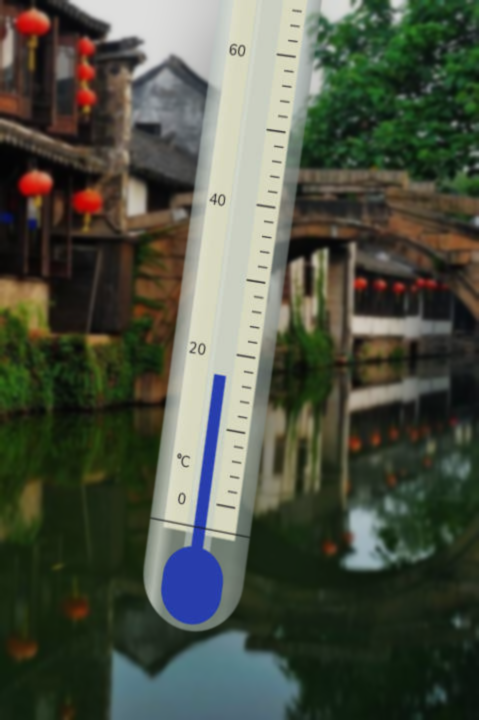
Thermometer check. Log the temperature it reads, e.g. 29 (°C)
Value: 17 (°C)
